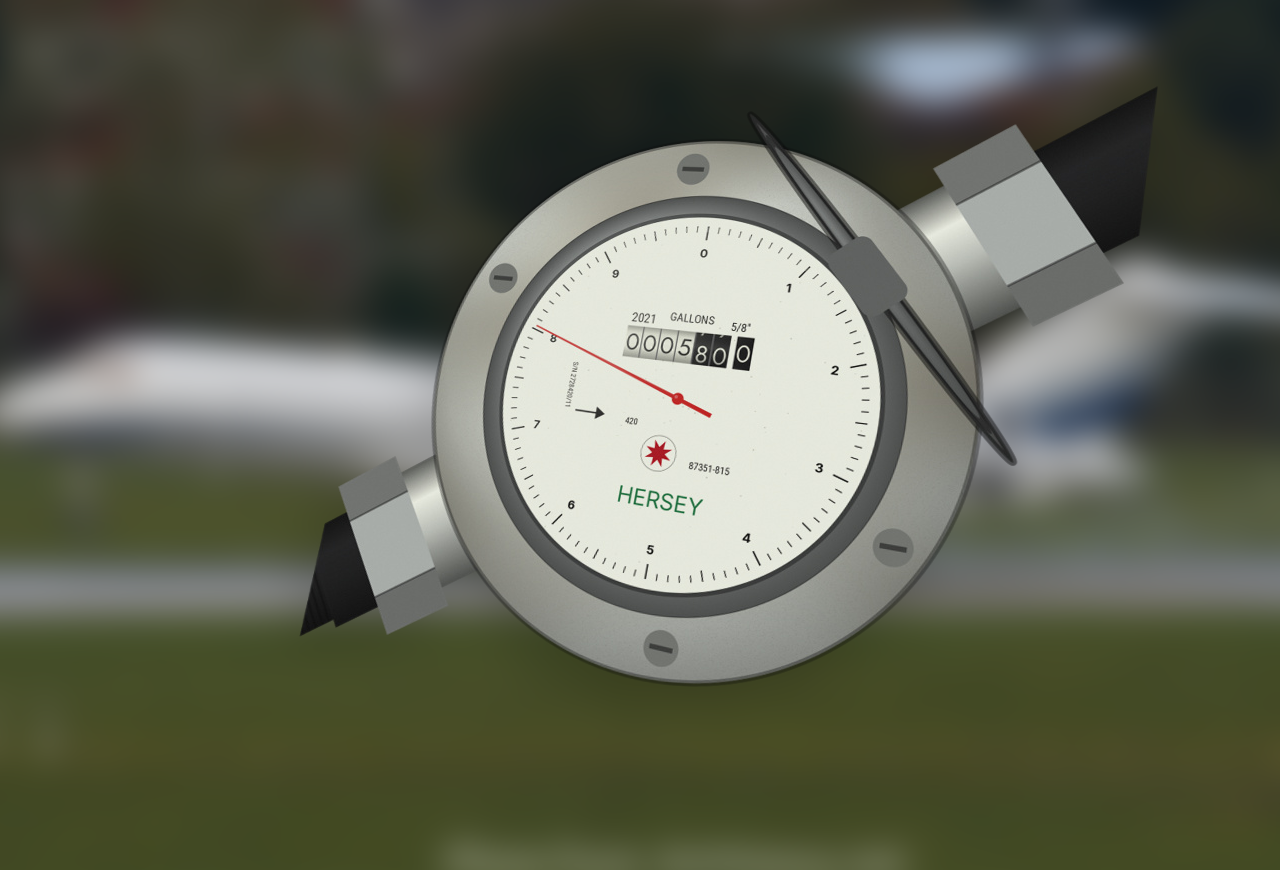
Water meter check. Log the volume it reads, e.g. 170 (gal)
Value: 5798.0 (gal)
